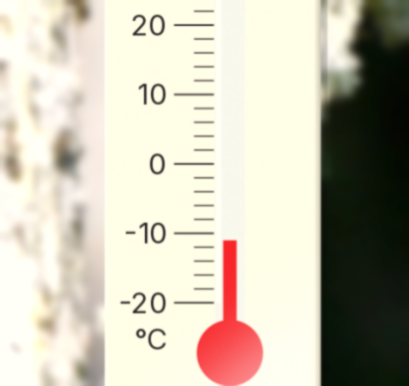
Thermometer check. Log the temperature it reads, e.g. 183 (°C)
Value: -11 (°C)
